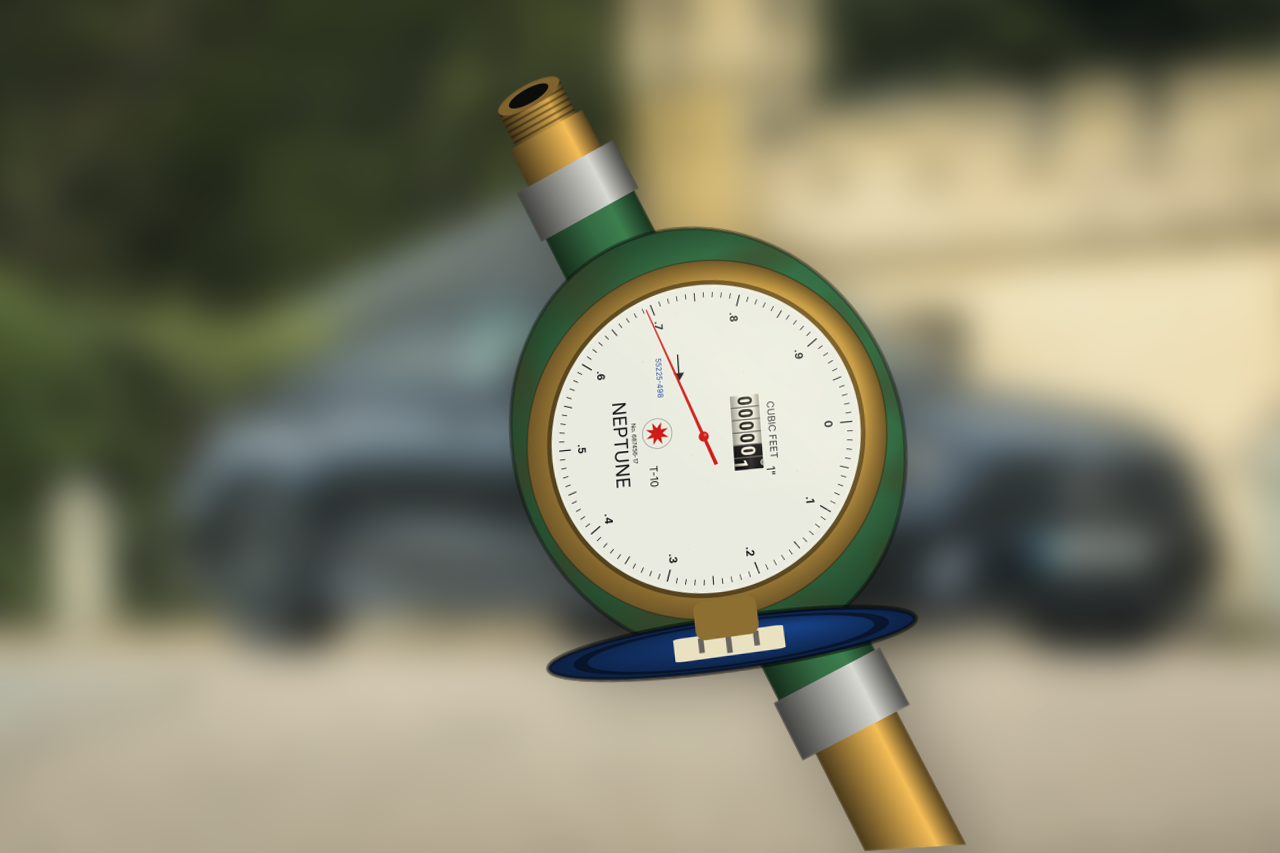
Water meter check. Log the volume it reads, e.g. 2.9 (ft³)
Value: 0.69 (ft³)
